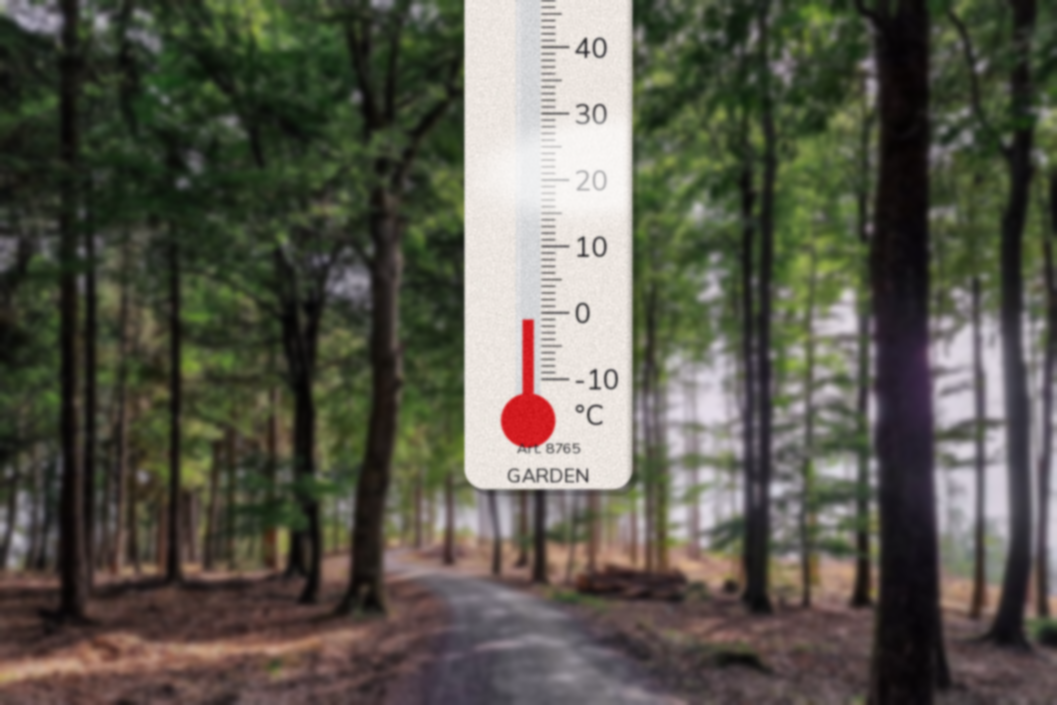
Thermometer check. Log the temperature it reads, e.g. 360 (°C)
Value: -1 (°C)
